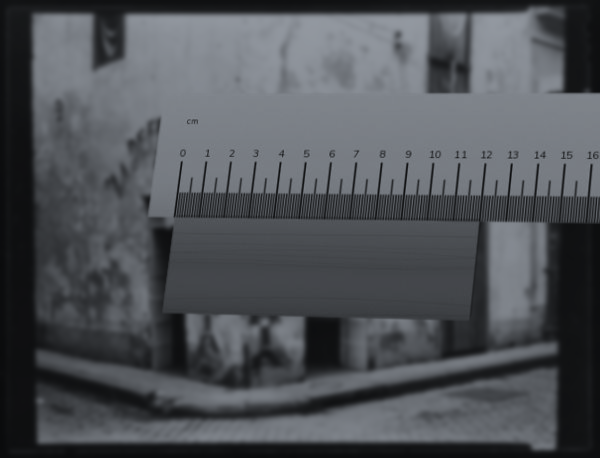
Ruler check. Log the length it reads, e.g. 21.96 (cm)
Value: 12 (cm)
